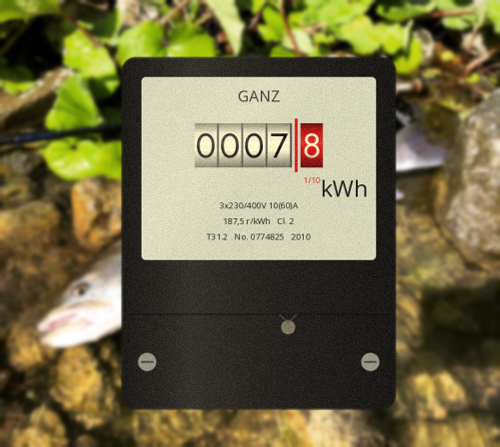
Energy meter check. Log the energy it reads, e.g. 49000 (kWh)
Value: 7.8 (kWh)
